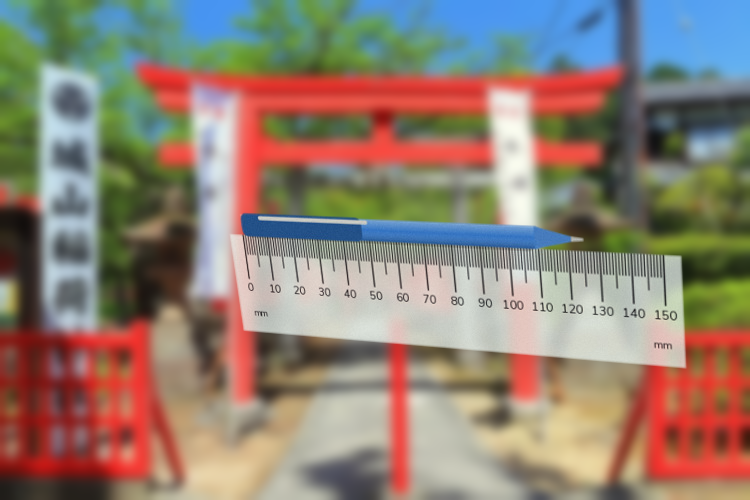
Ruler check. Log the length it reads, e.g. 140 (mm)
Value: 125 (mm)
